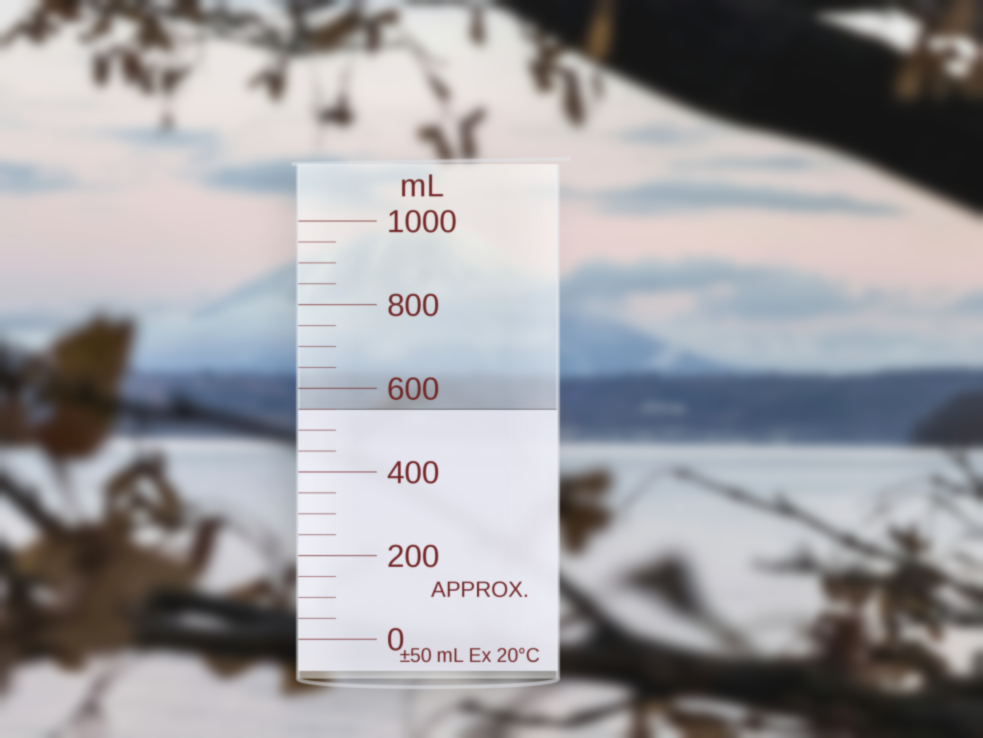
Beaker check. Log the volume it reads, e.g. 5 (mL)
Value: 550 (mL)
